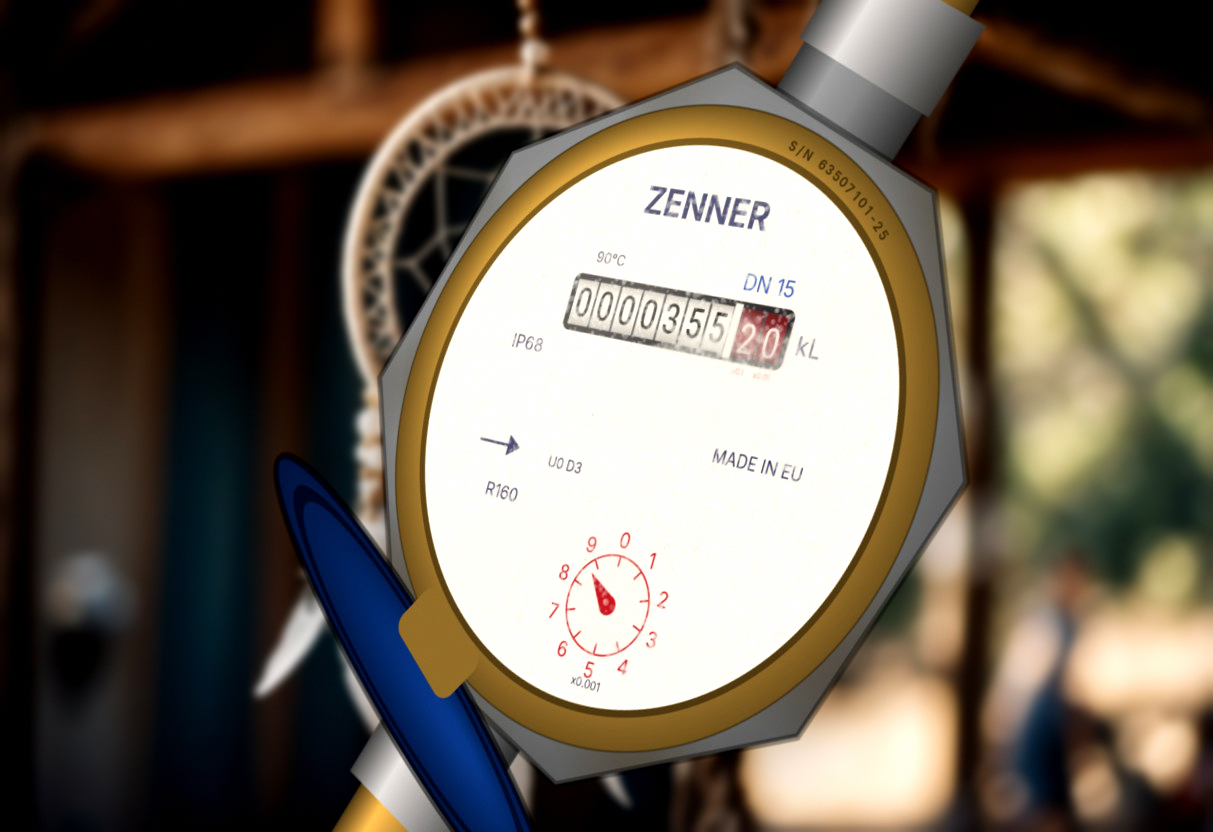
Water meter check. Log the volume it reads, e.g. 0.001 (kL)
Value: 355.198 (kL)
